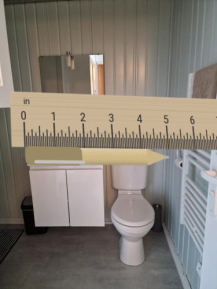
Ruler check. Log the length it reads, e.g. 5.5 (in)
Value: 5 (in)
